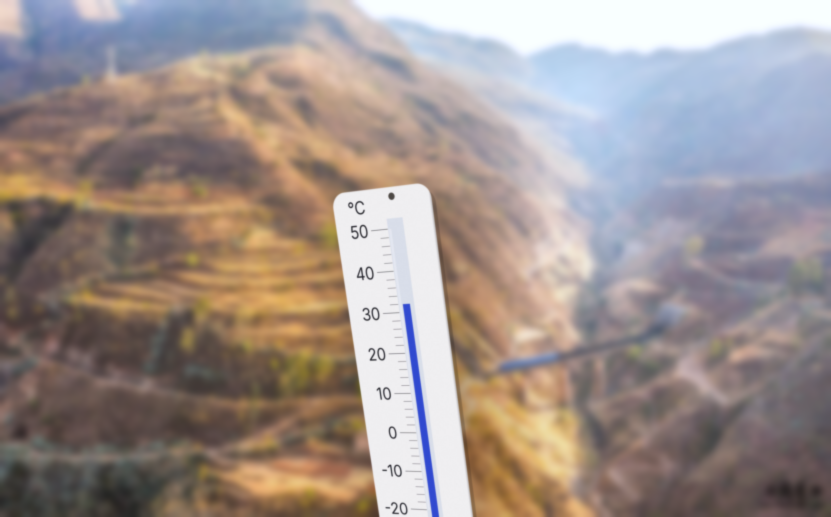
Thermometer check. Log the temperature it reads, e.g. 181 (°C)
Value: 32 (°C)
